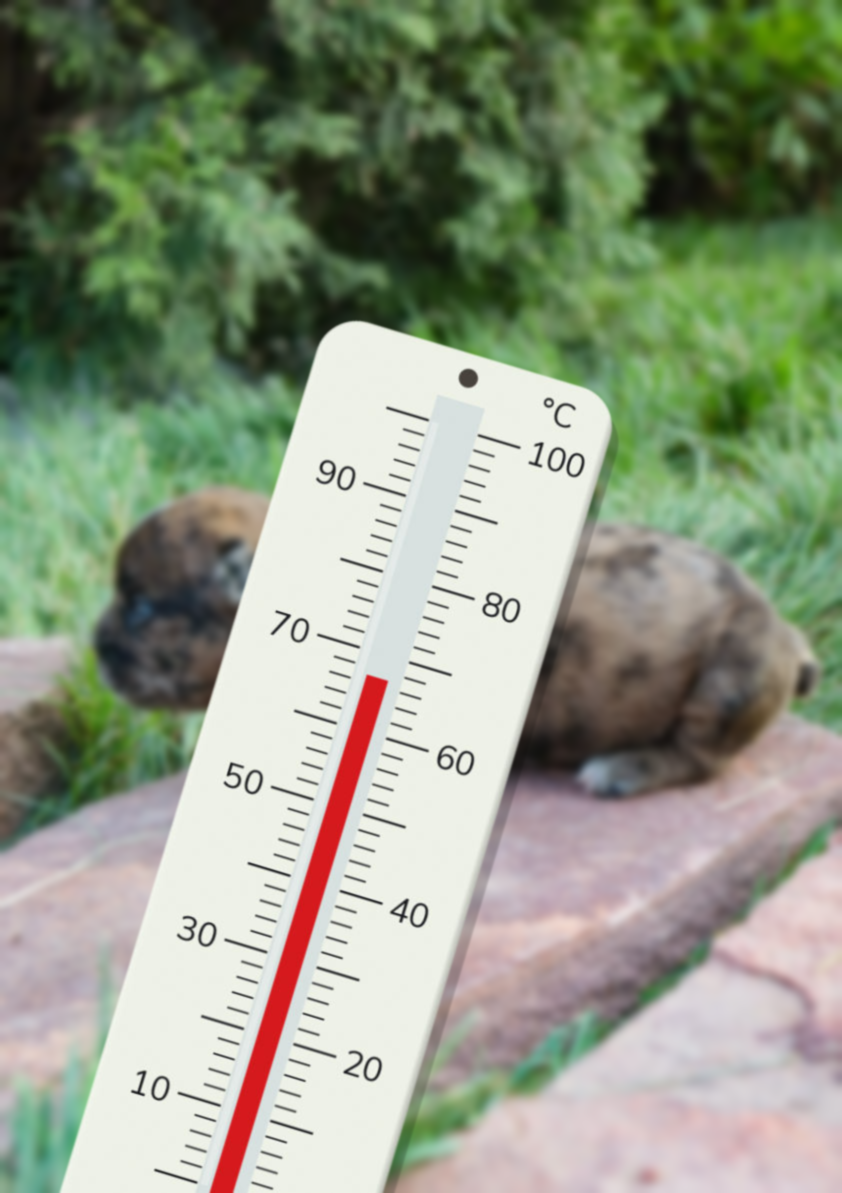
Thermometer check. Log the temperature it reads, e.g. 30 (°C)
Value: 67 (°C)
